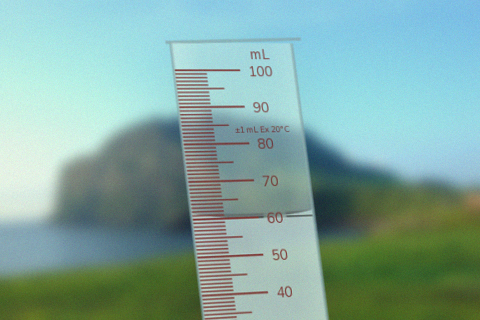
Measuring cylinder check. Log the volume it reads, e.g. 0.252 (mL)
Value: 60 (mL)
